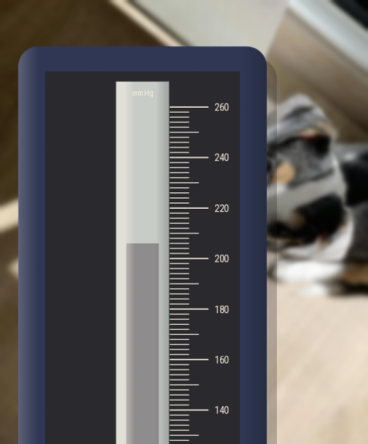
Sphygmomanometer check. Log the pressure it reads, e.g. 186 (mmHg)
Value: 206 (mmHg)
